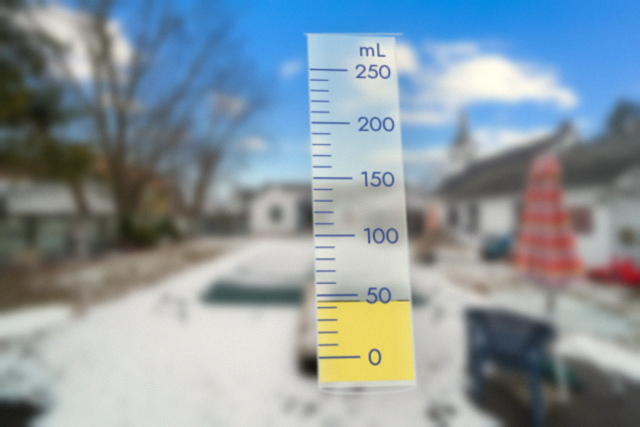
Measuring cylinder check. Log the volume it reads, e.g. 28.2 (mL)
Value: 45 (mL)
